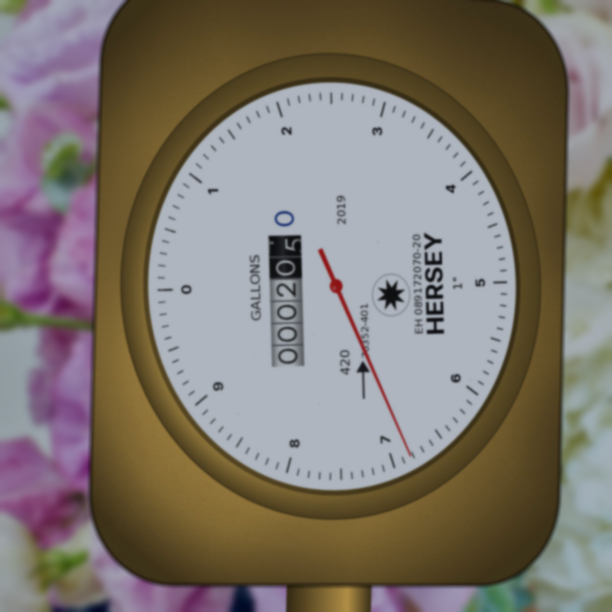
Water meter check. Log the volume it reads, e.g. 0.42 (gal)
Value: 2046.8 (gal)
